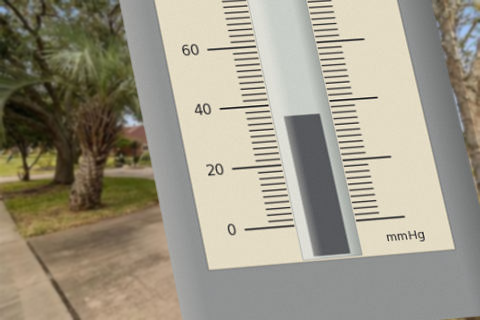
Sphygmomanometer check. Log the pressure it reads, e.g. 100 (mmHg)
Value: 36 (mmHg)
